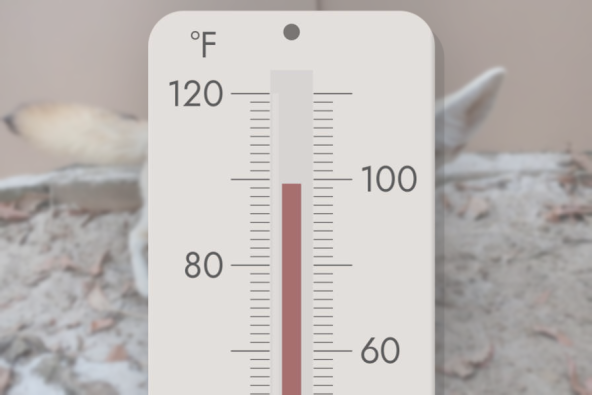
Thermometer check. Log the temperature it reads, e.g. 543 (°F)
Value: 99 (°F)
